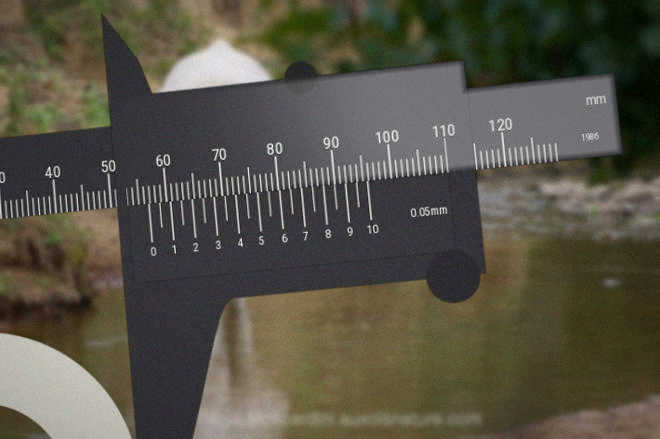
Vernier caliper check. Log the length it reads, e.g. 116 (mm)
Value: 56.8 (mm)
